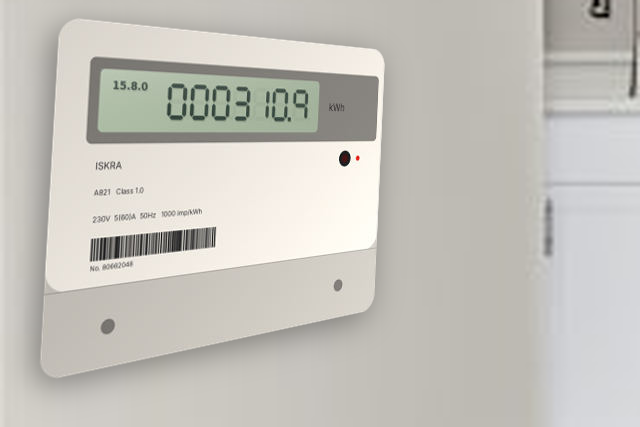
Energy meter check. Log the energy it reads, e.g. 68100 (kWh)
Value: 310.9 (kWh)
